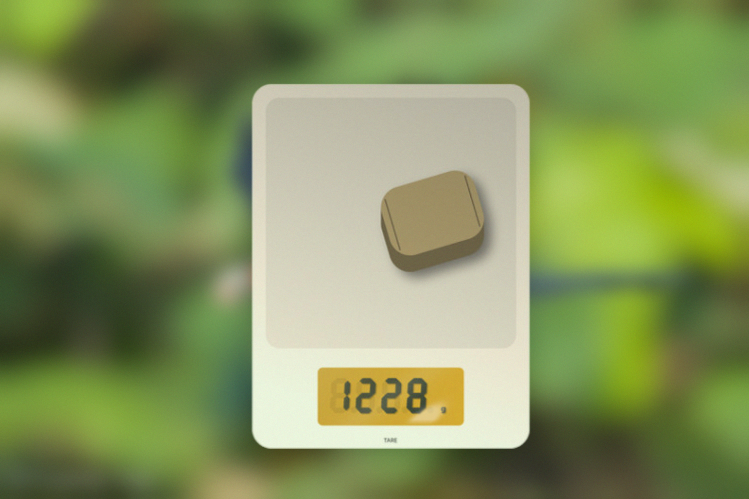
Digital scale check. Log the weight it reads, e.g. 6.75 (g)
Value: 1228 (g)
